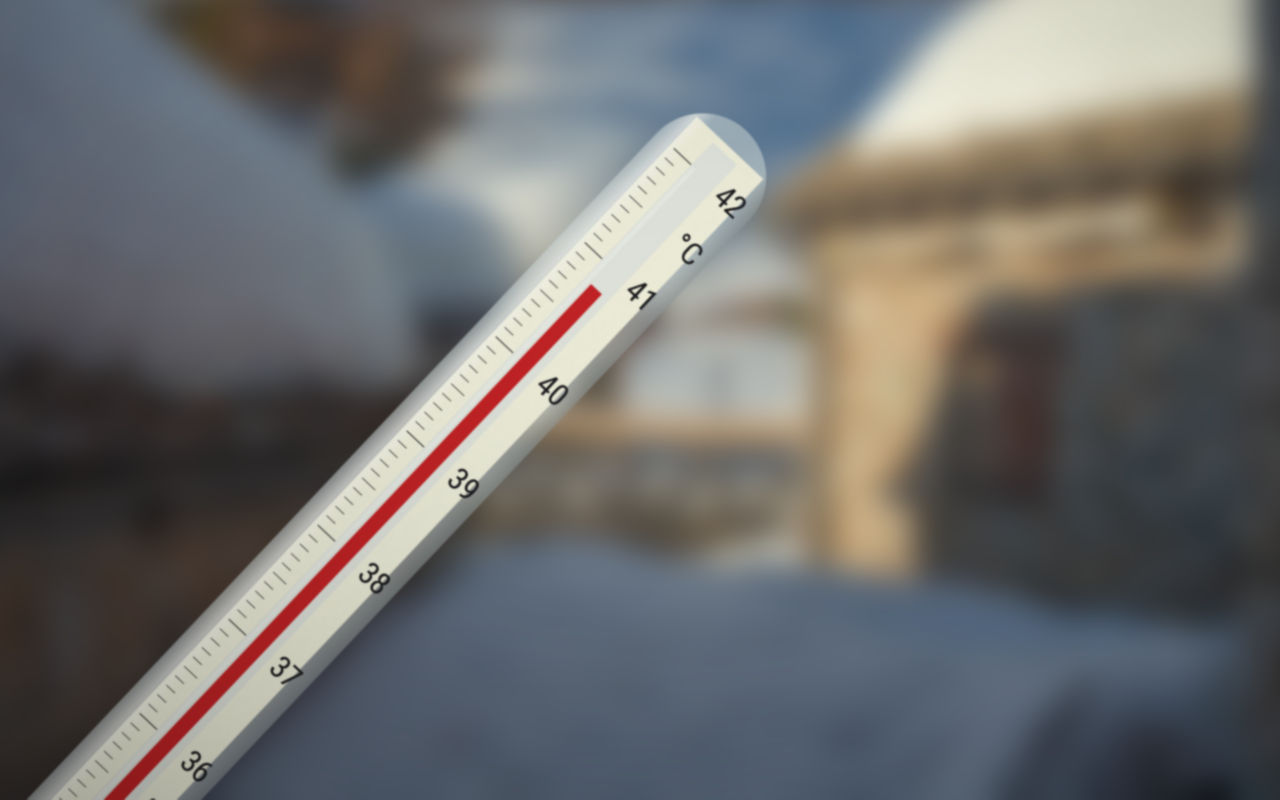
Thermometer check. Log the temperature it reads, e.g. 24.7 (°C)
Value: 40.8 (°C)
